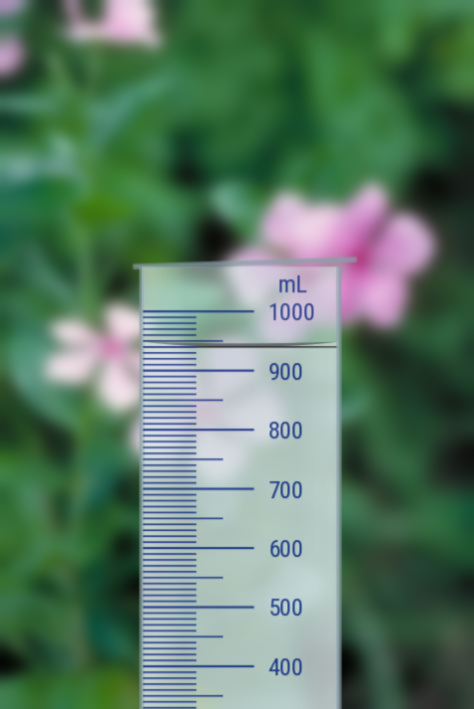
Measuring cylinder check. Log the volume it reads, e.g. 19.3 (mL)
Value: 940 (mL)
